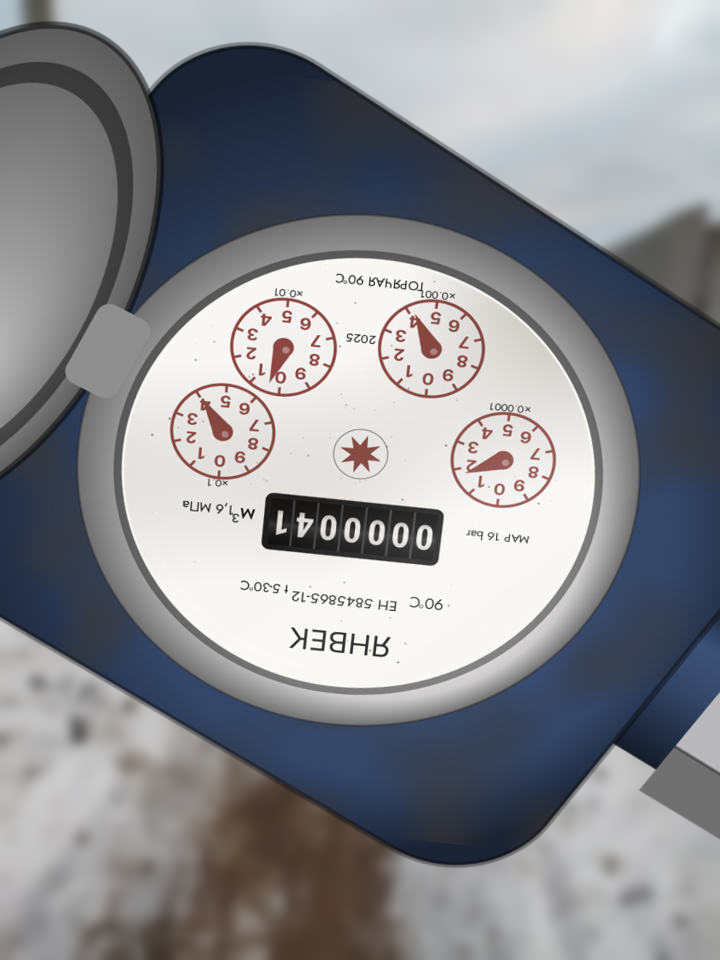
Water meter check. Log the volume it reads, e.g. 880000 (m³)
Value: 41.4041 (m³)
